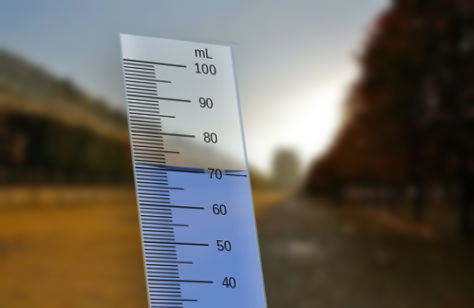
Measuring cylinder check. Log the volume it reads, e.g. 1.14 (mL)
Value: 70 (mL)
